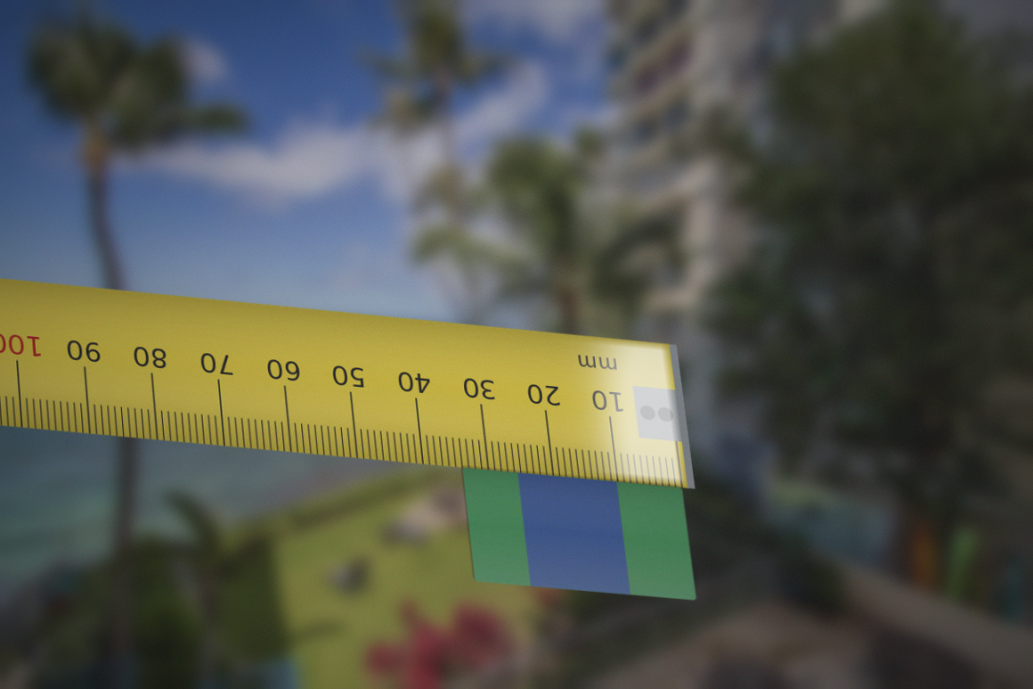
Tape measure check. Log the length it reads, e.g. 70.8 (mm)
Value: 34 (mm)
